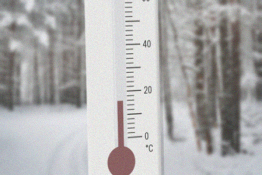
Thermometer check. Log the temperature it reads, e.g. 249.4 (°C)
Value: 16 (°C)
